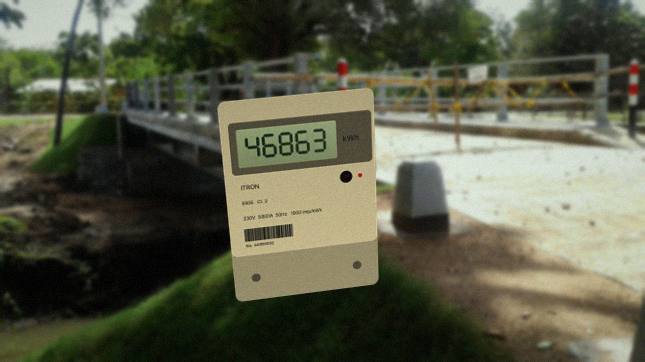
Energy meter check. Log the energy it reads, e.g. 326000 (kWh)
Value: 46863 (kWh)
